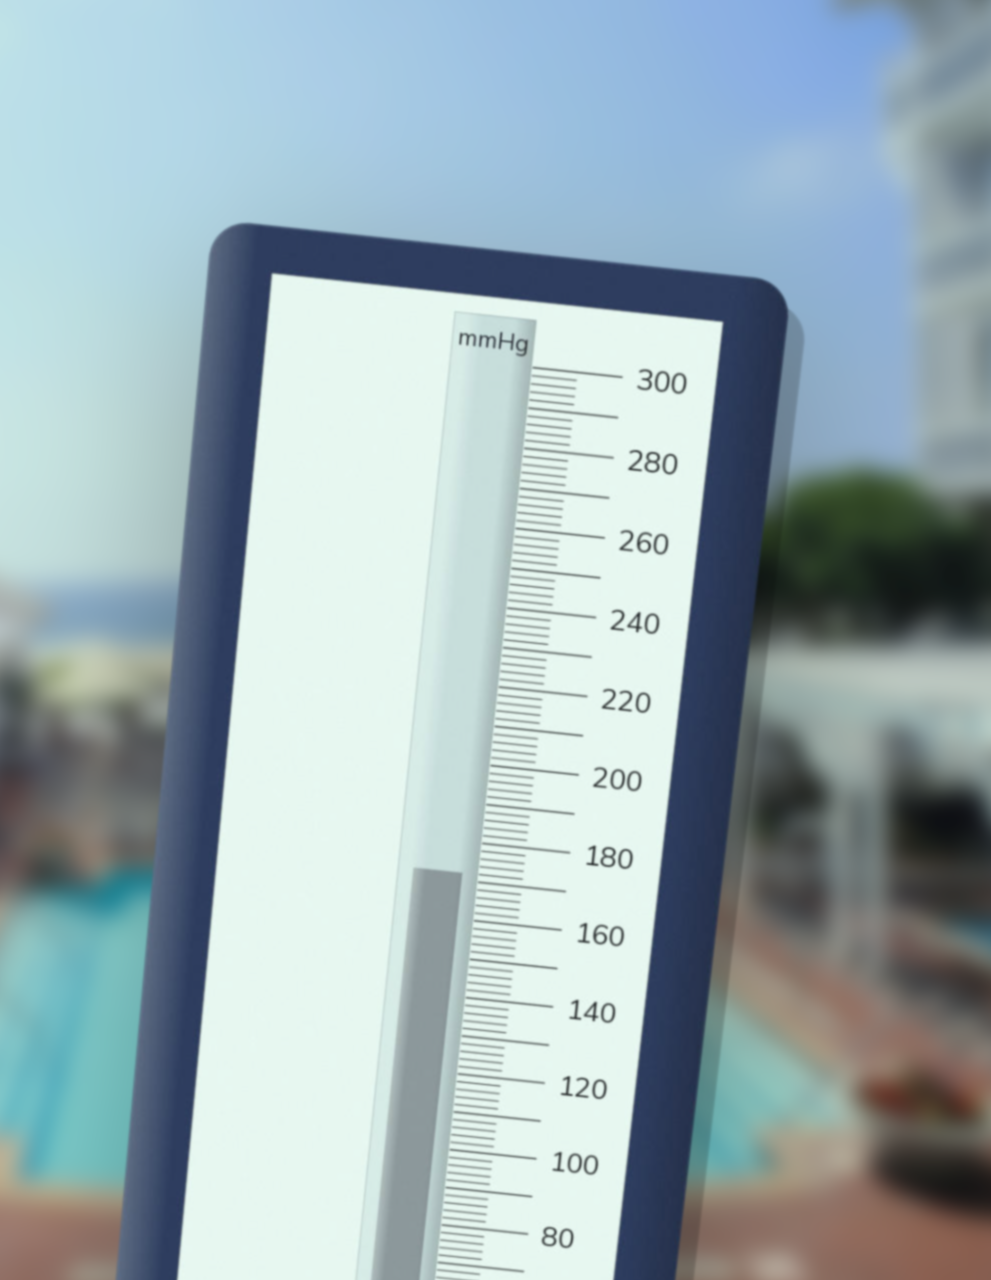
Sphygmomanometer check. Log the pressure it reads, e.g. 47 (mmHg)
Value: 172 (mmHg)
